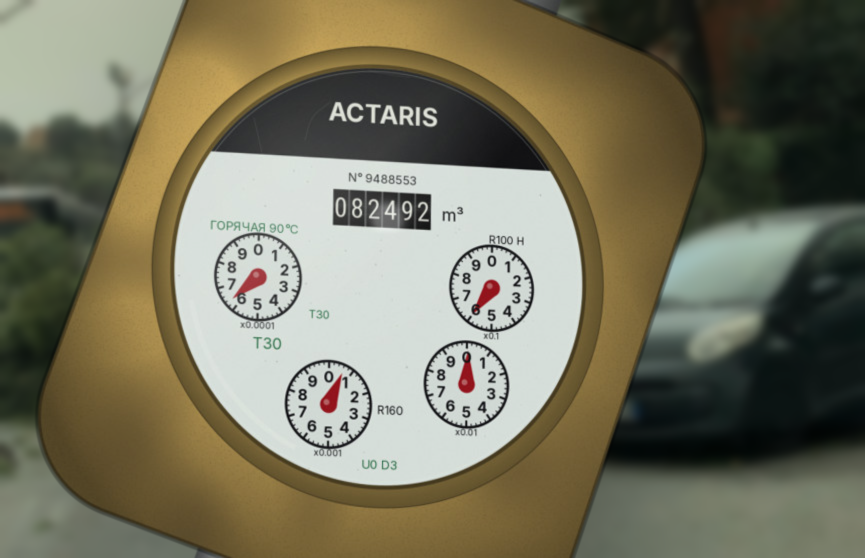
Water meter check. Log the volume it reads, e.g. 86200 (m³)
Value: 82492.6006 (m³)
